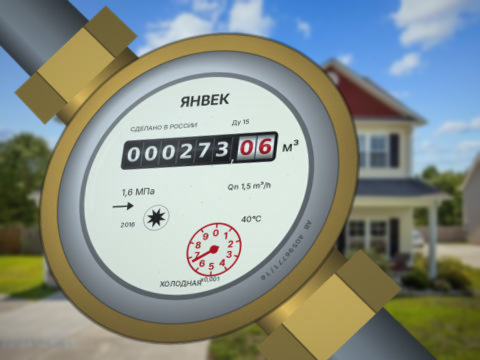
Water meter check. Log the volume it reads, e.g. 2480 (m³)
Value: 273.066 (m³)
